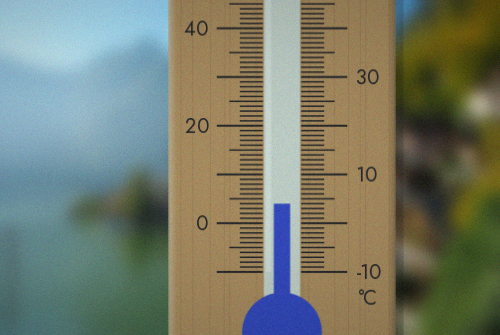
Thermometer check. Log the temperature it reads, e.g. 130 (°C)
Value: 4 (°C)
